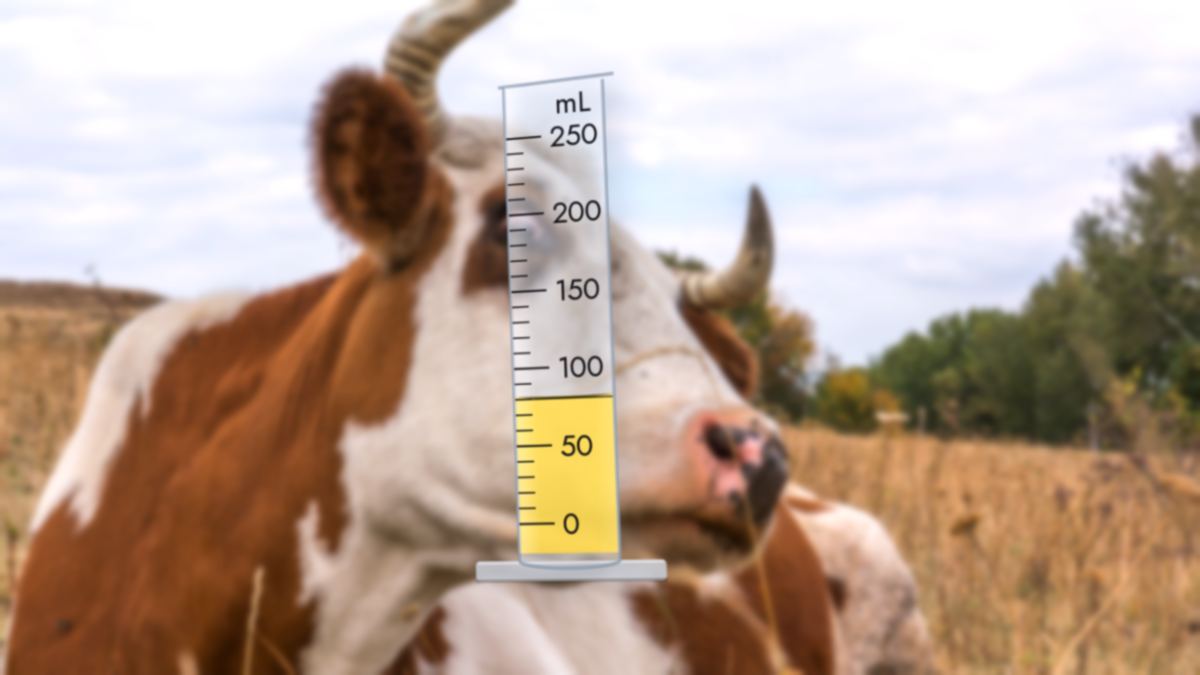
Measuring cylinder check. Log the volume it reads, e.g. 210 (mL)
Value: 80 (mL)
